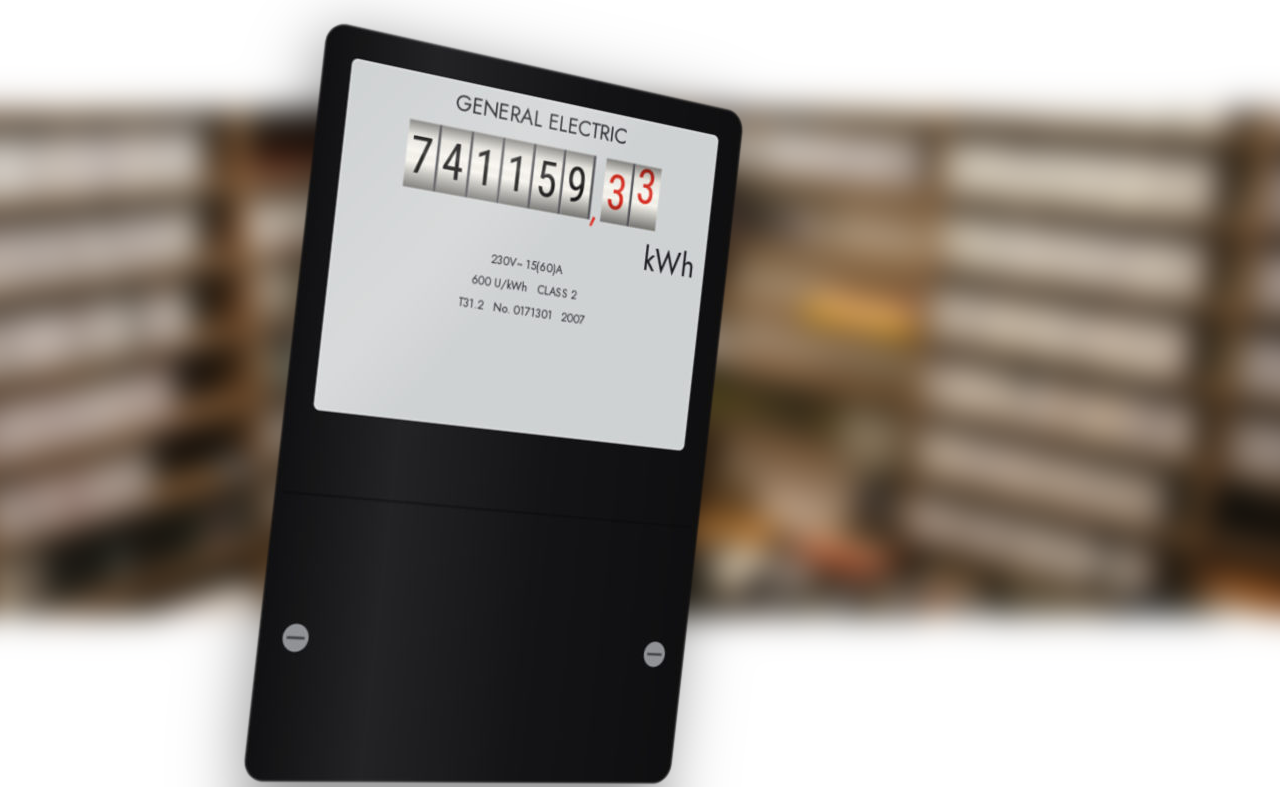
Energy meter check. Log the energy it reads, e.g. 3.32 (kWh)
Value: 741159.33 (kWh)
